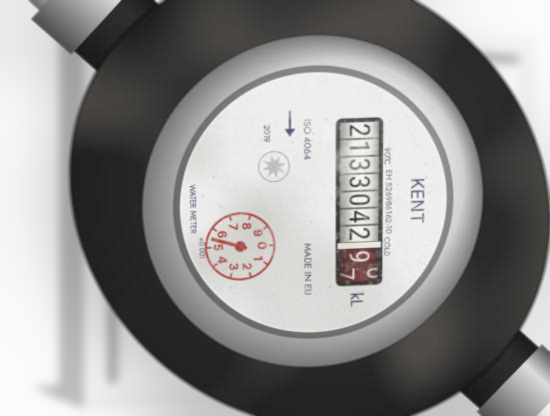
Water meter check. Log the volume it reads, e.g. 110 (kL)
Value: 2133042.965 (kL)
